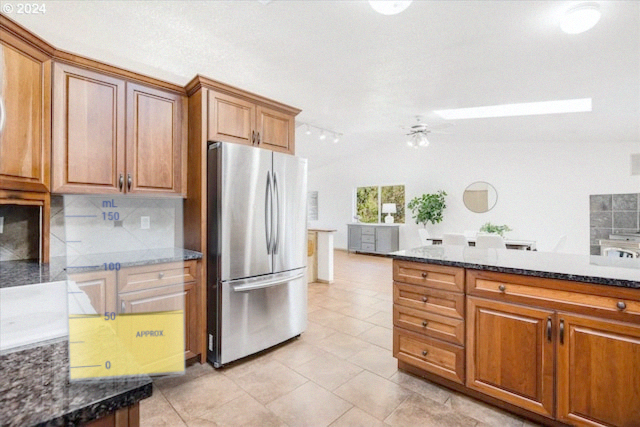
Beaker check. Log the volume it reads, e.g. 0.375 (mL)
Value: 50 (mL)
